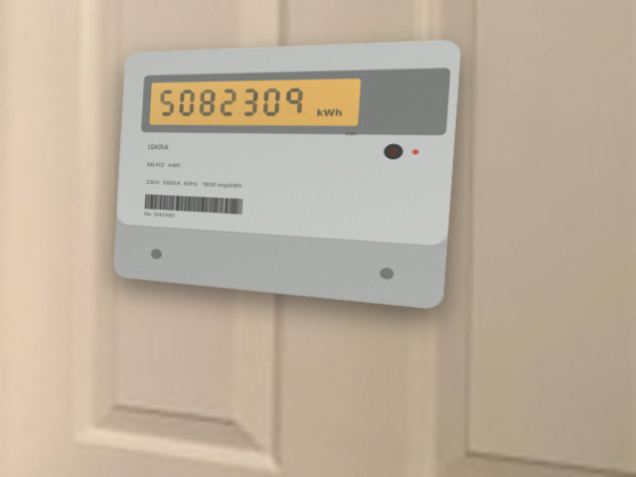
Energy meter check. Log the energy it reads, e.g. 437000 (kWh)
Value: 5082309 (kWh)
